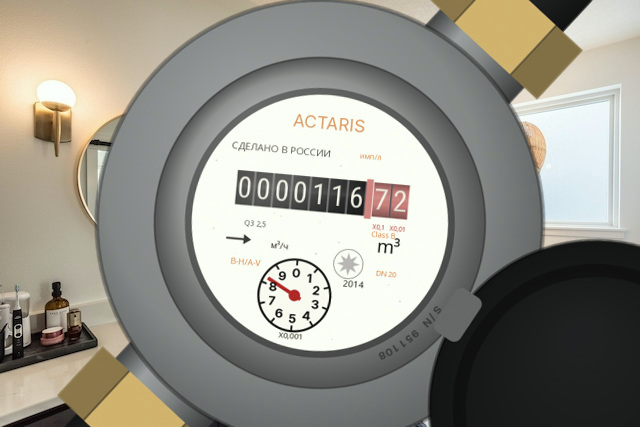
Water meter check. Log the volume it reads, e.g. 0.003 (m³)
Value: 116.728 (m³)
